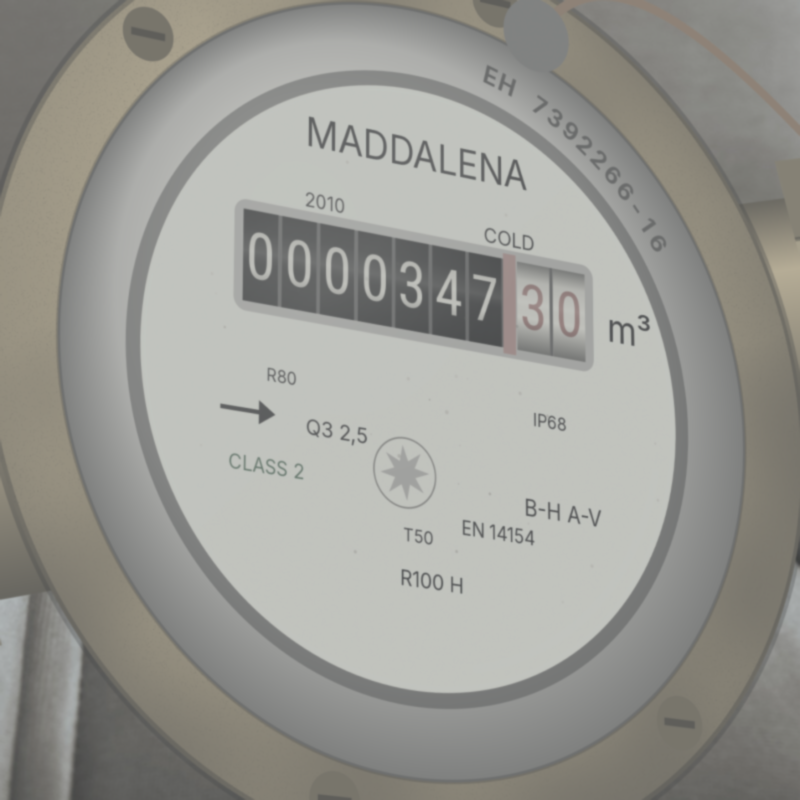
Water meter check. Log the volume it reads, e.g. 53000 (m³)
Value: 347.30 (m³)
